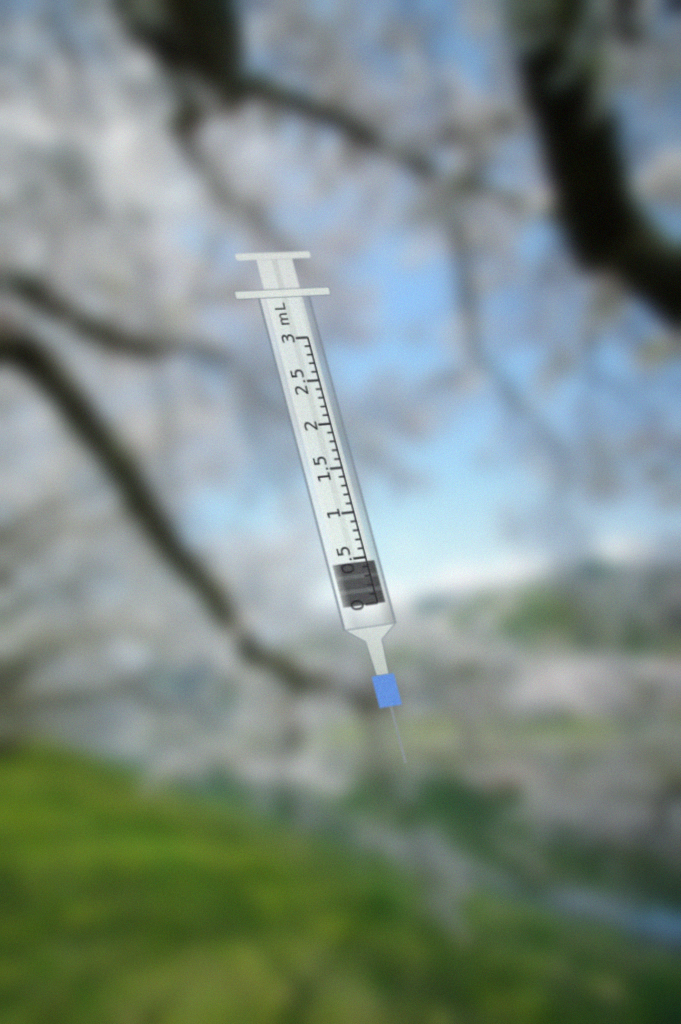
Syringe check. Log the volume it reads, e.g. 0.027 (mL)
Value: 0 (mL)
